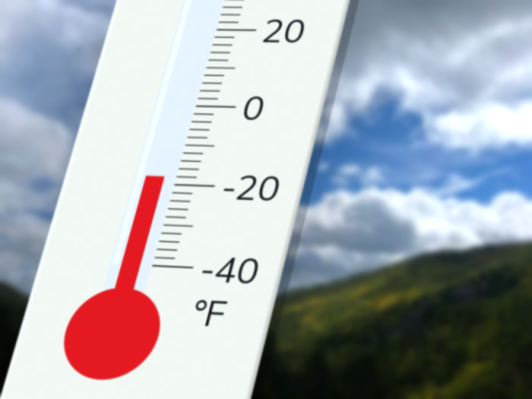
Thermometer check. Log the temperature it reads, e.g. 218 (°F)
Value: -18 (°F)
